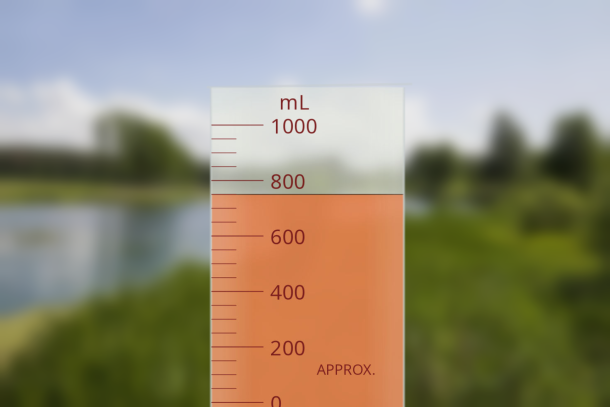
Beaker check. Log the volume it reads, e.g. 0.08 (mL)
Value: 750 (mL)
